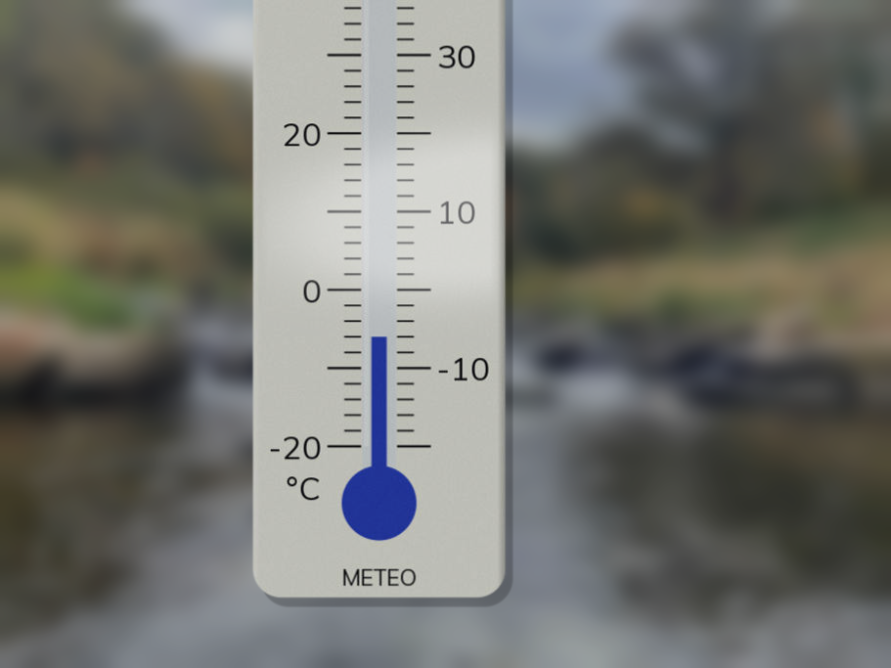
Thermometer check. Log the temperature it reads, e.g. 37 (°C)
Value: -6 (°C)
